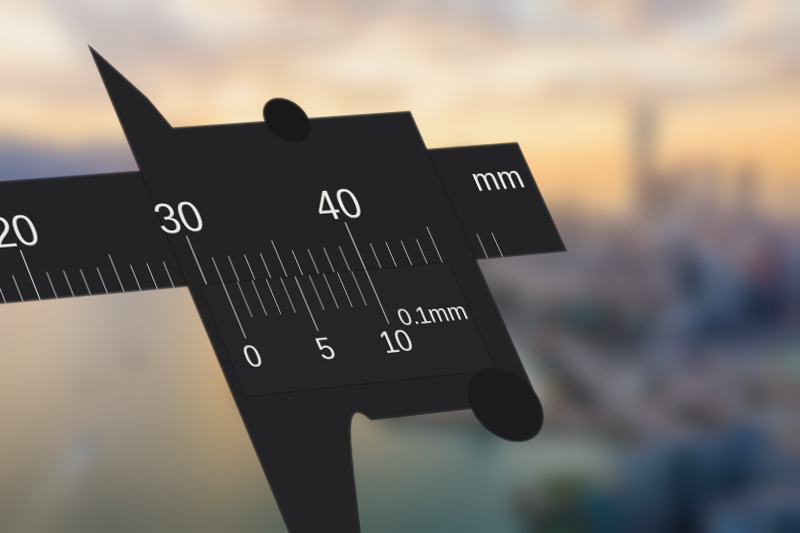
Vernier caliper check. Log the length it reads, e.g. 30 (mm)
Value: 31.0 (mm)
